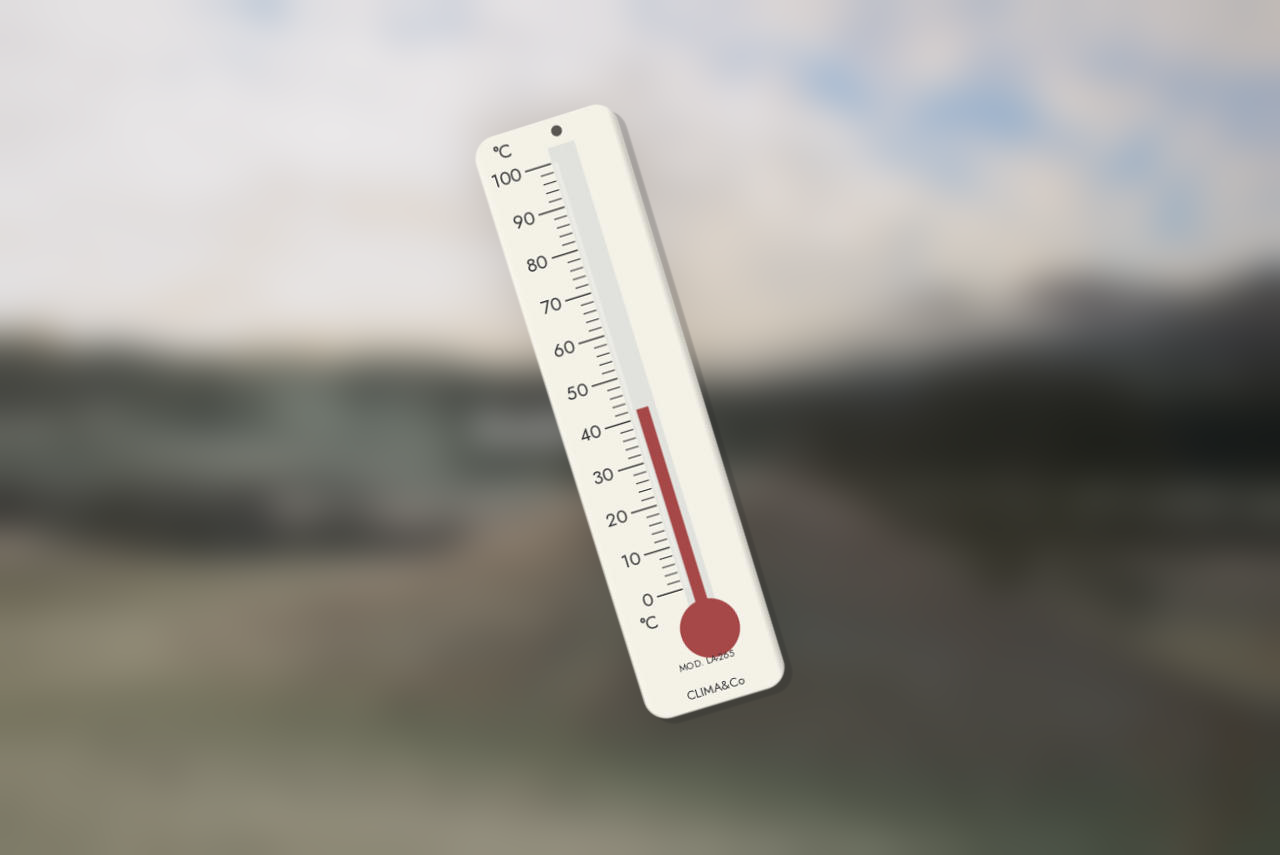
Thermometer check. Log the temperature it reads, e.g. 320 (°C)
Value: 42 (°C)
